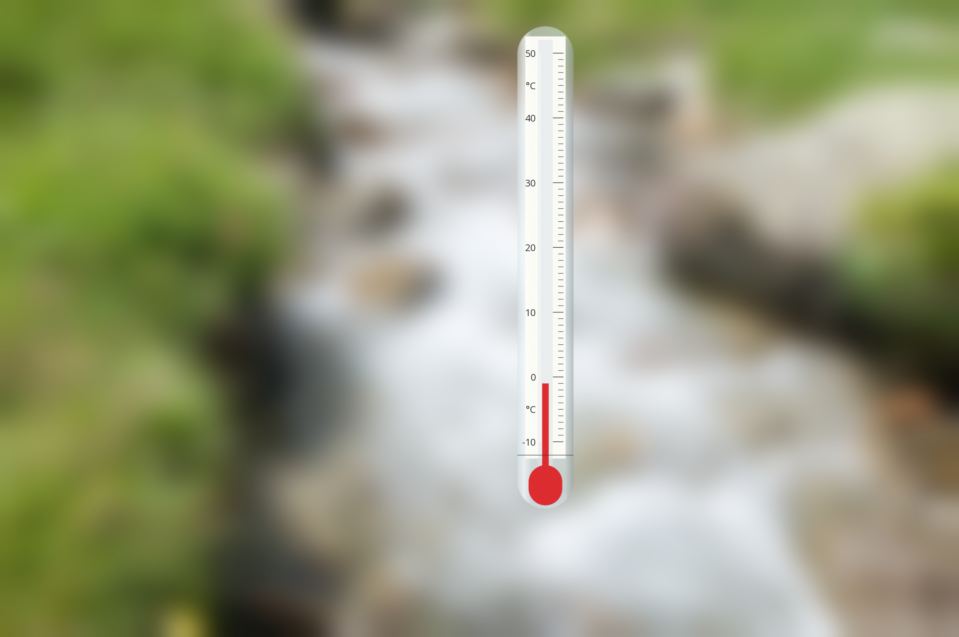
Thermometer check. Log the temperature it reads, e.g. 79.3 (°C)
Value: -1 (°C)
